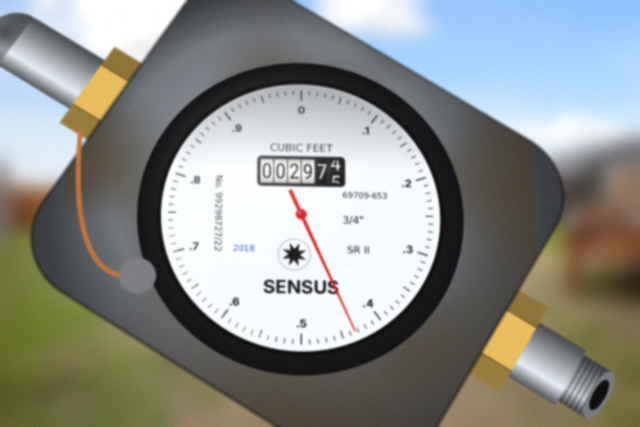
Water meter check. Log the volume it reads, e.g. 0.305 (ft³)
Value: 2974.43 (ft³)
